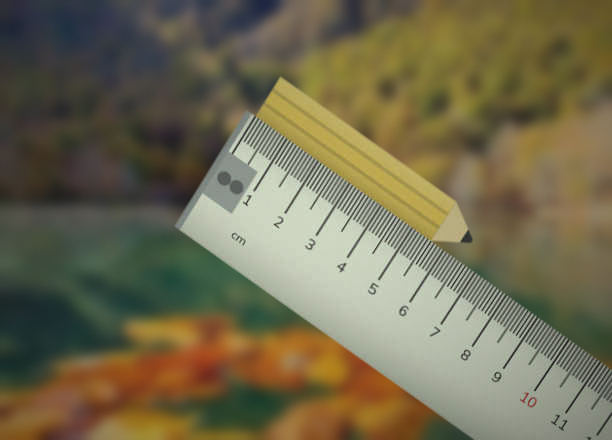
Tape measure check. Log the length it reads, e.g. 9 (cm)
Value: 6.5 (cm)
